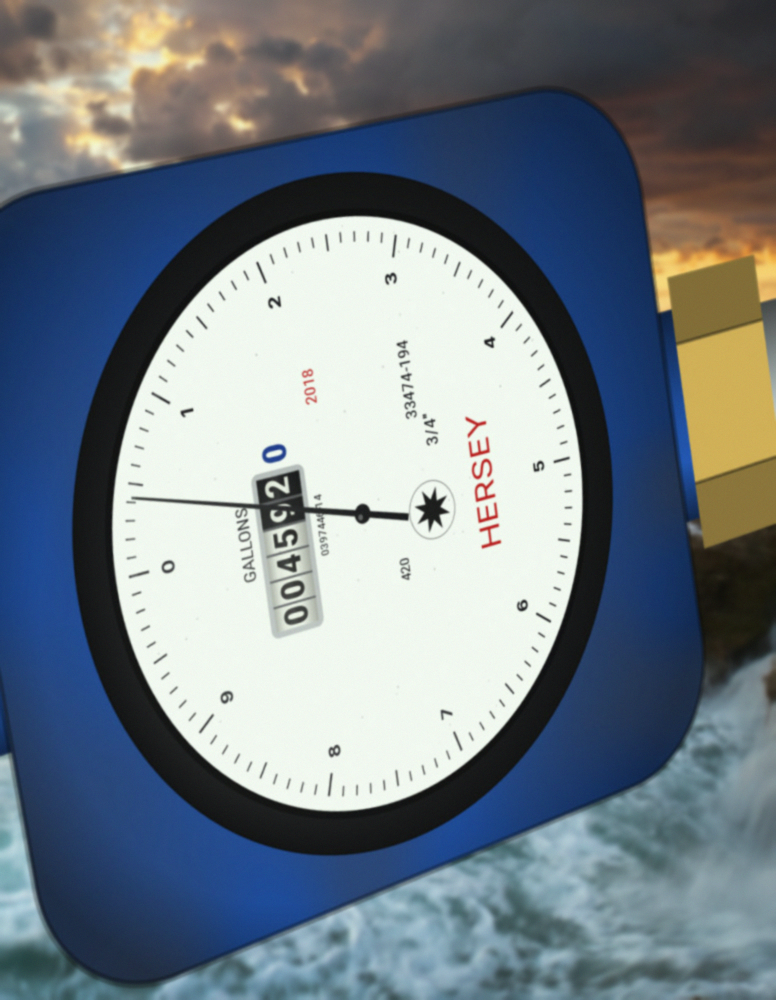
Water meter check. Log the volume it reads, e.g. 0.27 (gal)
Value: 45920.4 (gal)
